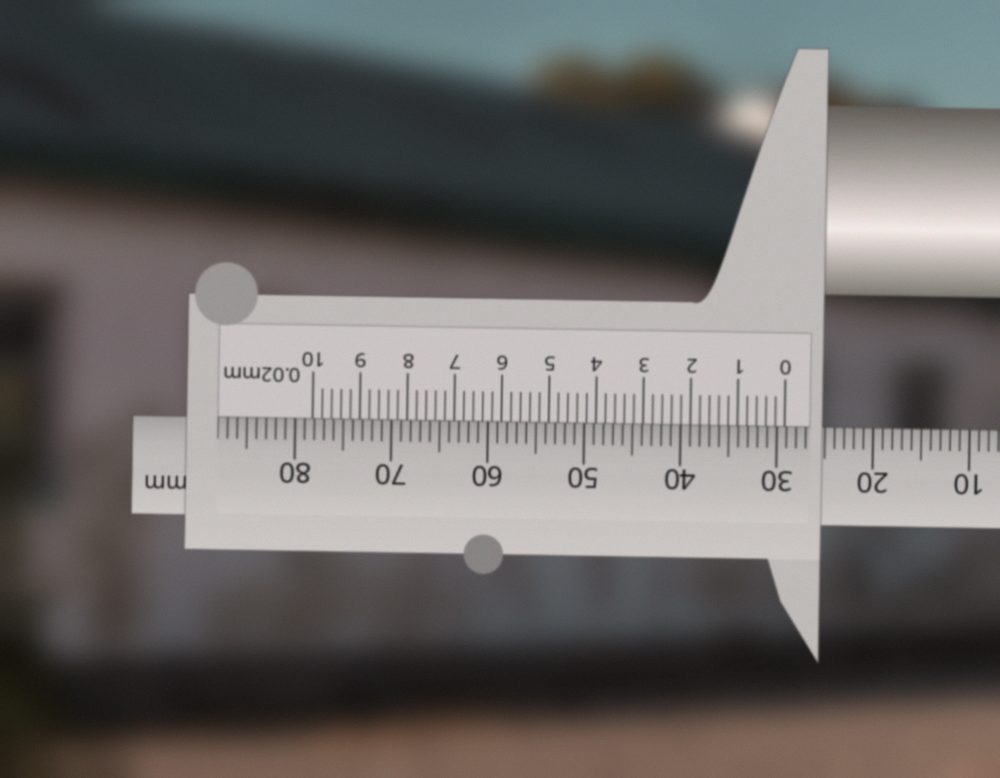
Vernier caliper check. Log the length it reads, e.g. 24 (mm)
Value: 29.2 (mm)
